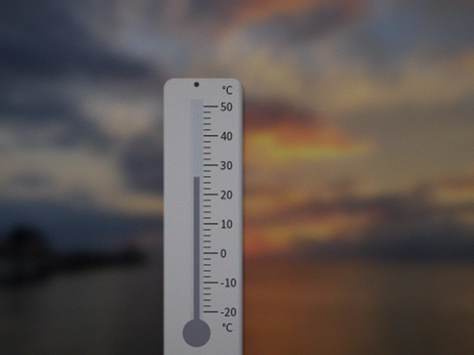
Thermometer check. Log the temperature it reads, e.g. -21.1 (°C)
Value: 26 (°C)
